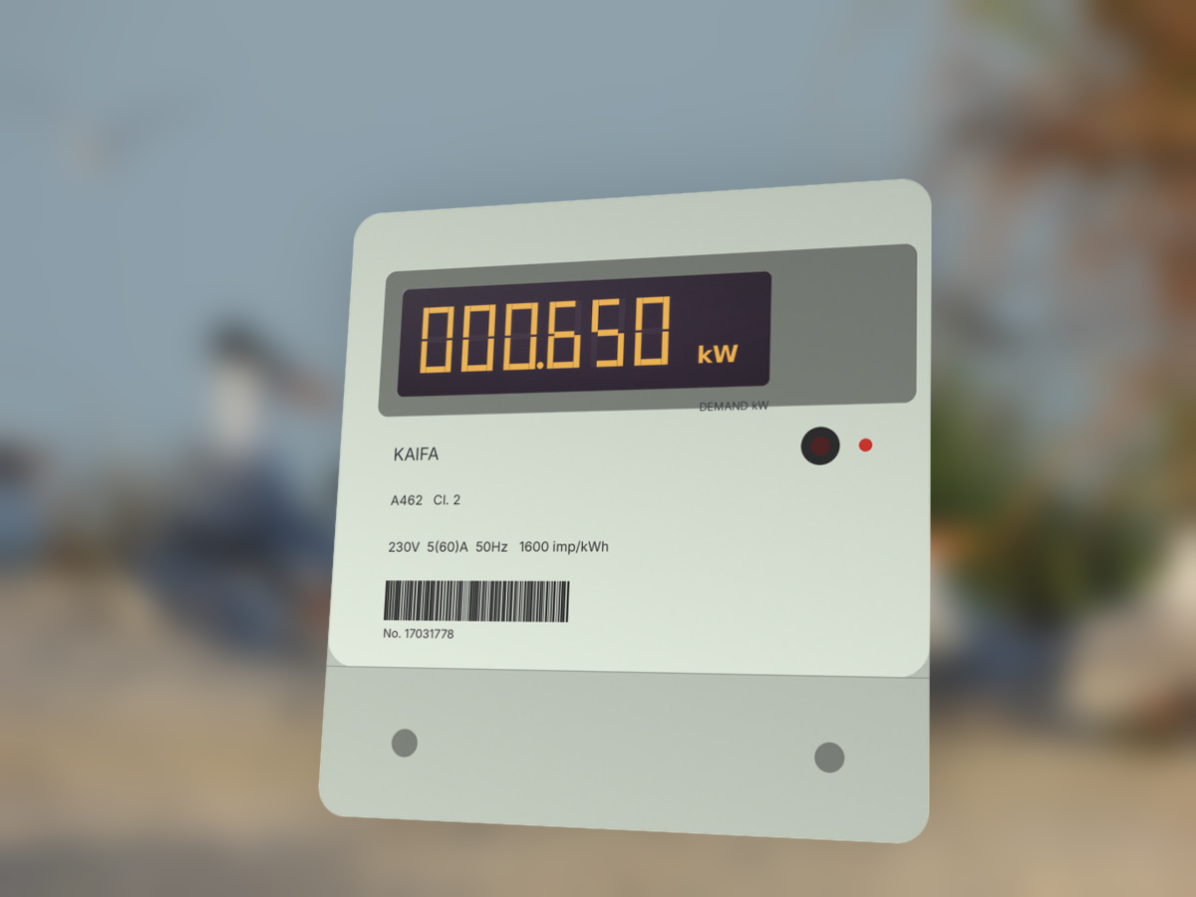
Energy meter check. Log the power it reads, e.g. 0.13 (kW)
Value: 0.650 (kW)
